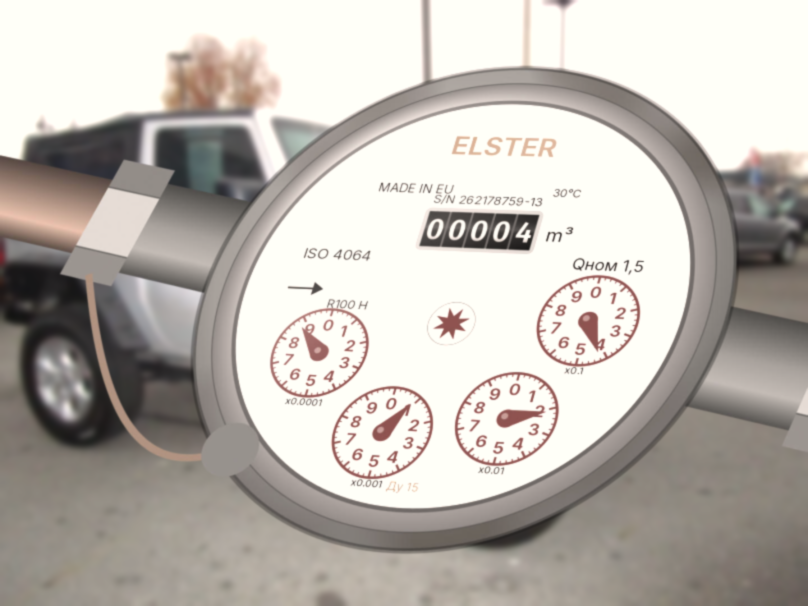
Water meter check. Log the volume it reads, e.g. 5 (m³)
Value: 4.4208 (m³)
